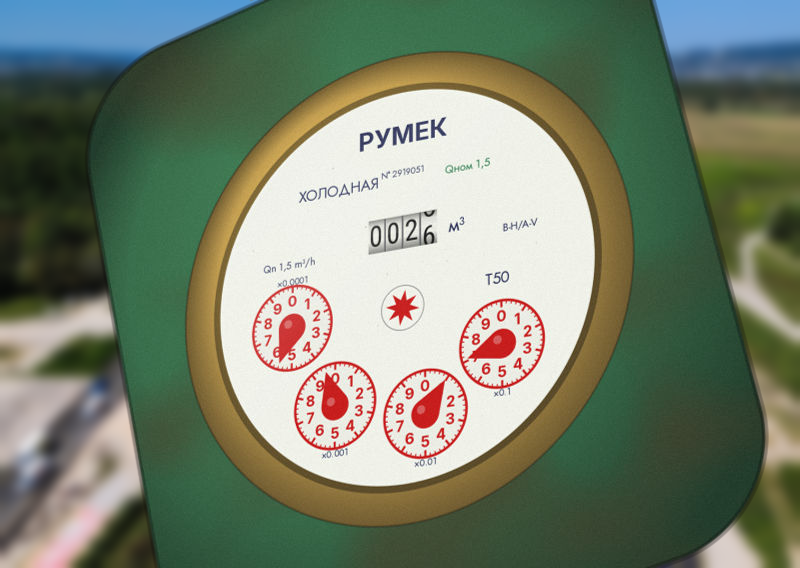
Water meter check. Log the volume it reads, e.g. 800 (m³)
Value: 25.7095 (m³)
